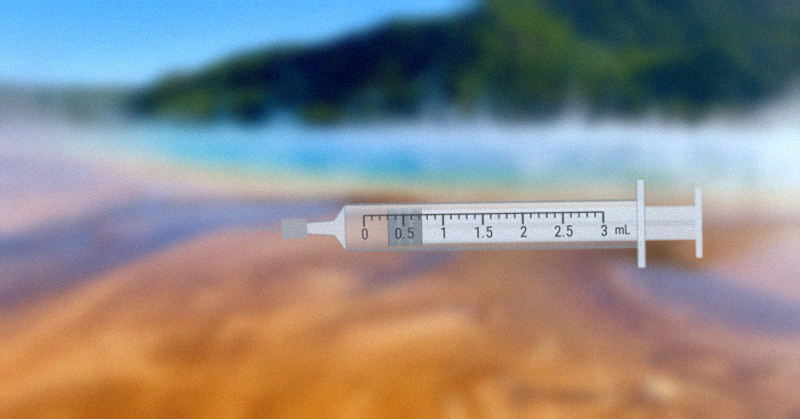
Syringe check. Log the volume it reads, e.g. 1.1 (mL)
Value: 0.3 (mL)
